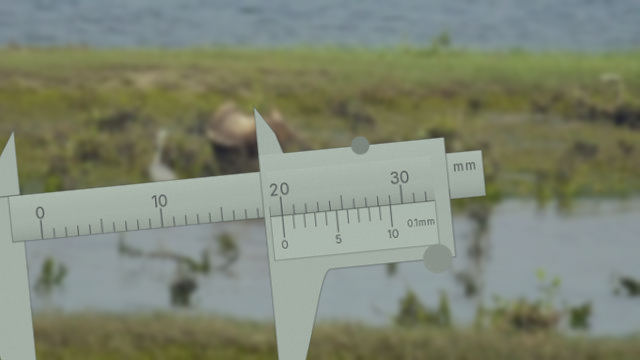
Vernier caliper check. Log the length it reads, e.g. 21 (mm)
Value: 20.0 (mm)
